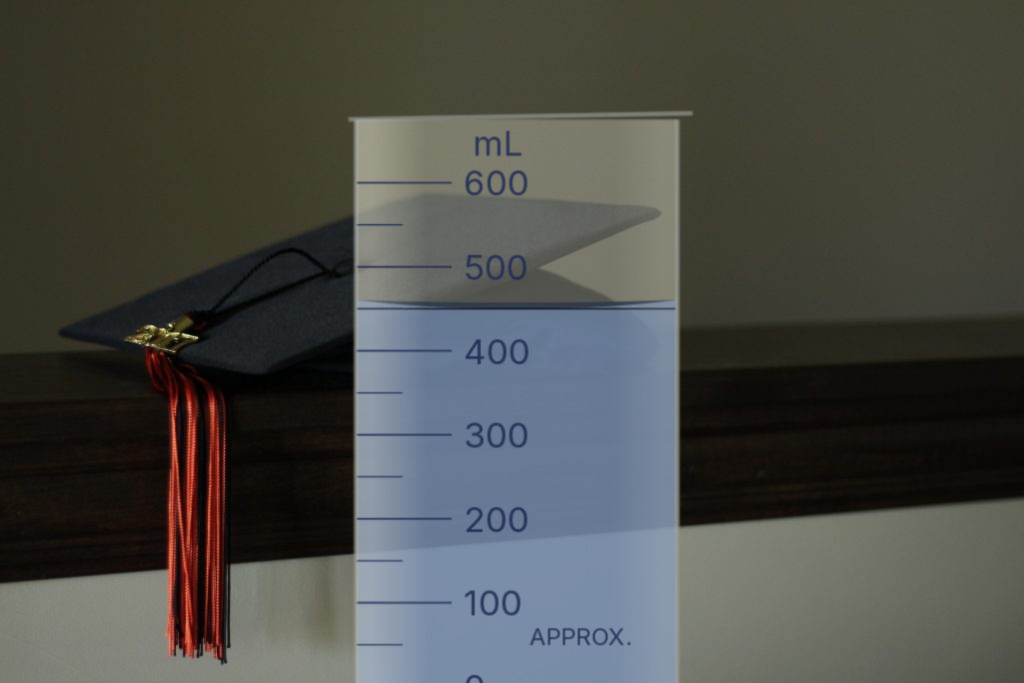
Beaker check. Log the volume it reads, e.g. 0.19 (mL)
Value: 450 (mL)
